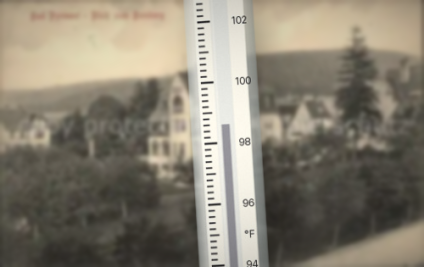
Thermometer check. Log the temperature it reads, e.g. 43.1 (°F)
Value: 98.6 (°F)
